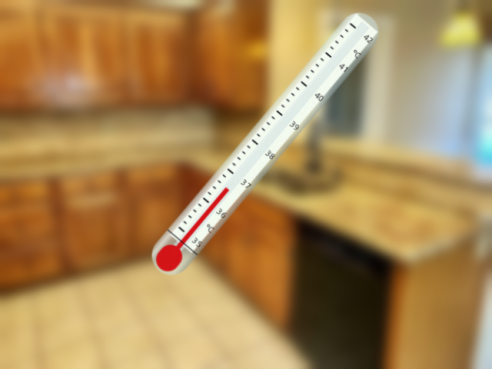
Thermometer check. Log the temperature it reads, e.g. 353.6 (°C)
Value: 36.6 (°C)
